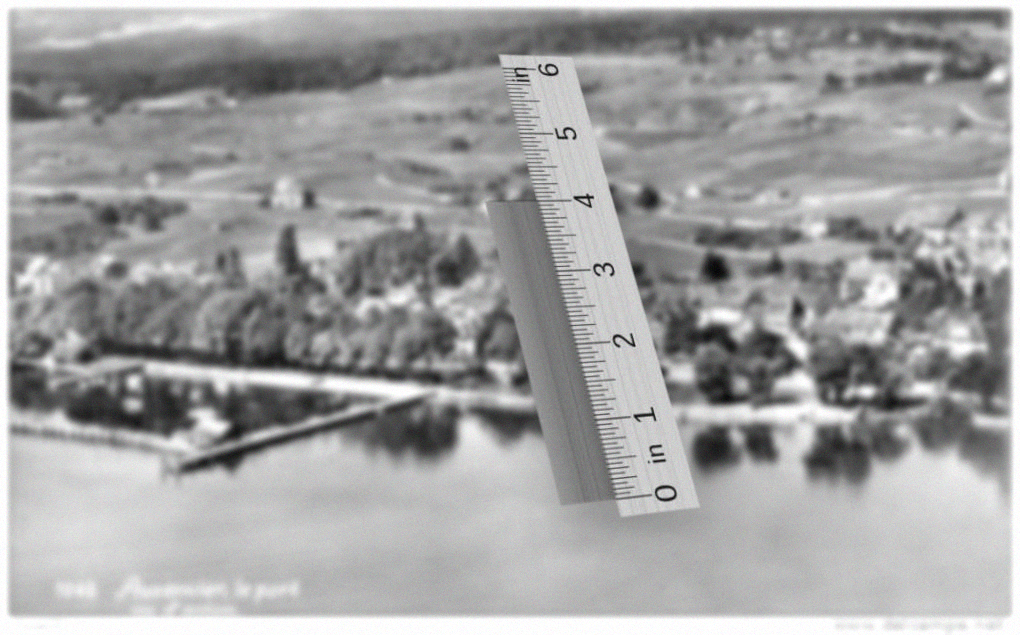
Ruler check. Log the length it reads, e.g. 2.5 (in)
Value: 4 (in)
